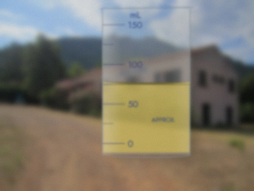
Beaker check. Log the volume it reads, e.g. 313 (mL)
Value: 75 (mL)
